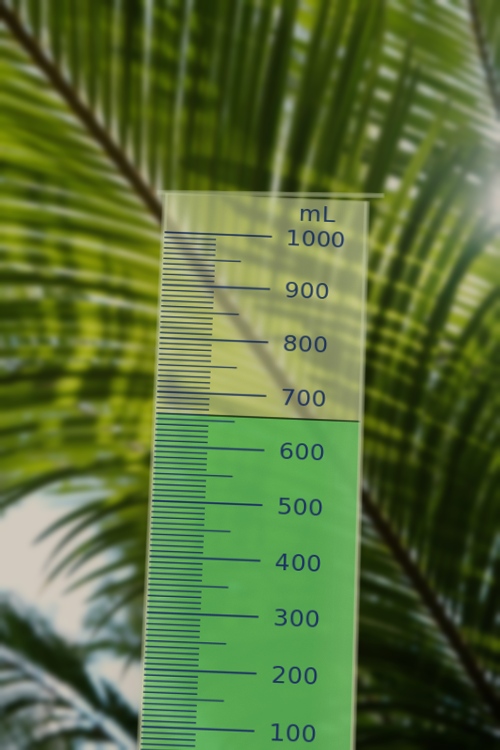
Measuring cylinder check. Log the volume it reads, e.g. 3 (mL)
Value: 660 (mL)
